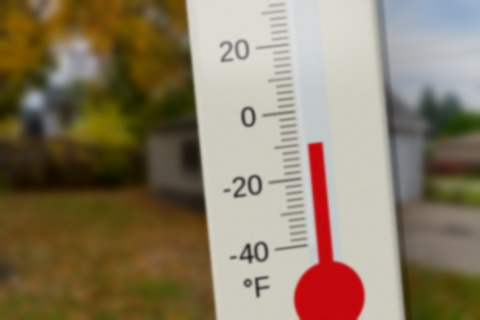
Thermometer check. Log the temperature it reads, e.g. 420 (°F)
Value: -10 (°F)
